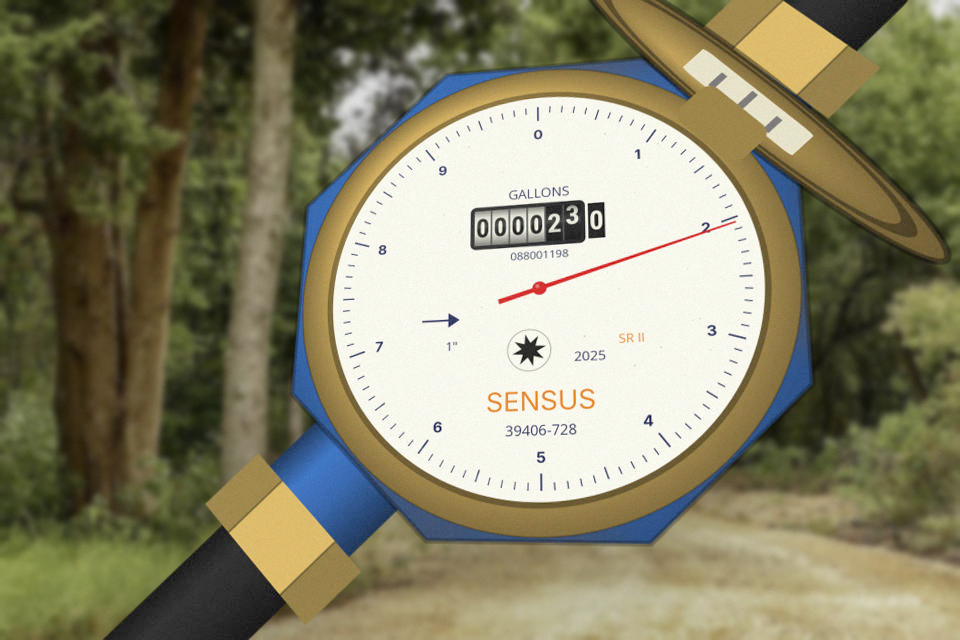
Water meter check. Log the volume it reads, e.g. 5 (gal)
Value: 232.0 (gal)
